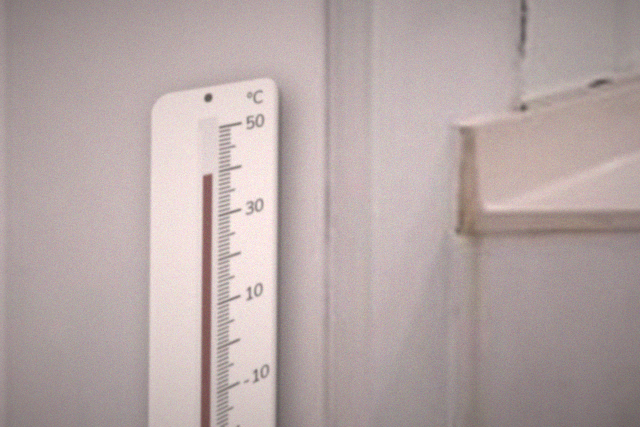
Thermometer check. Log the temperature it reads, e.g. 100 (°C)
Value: 40 (°C)
